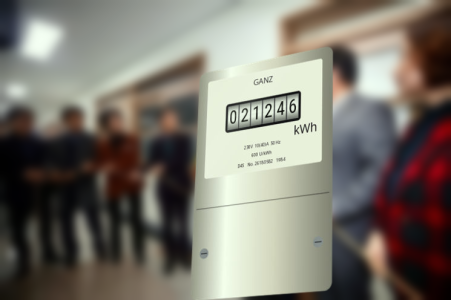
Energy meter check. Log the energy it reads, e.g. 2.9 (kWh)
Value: 21246 (kWh)
